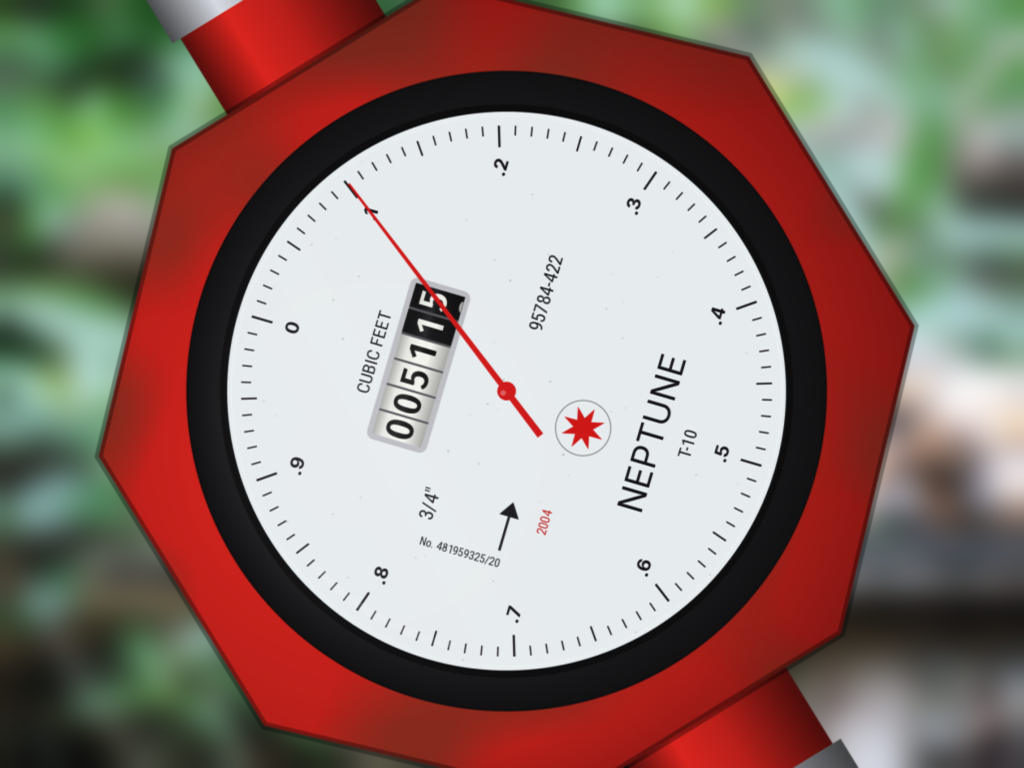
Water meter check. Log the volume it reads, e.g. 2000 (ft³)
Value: 5115.10 (ft³)
